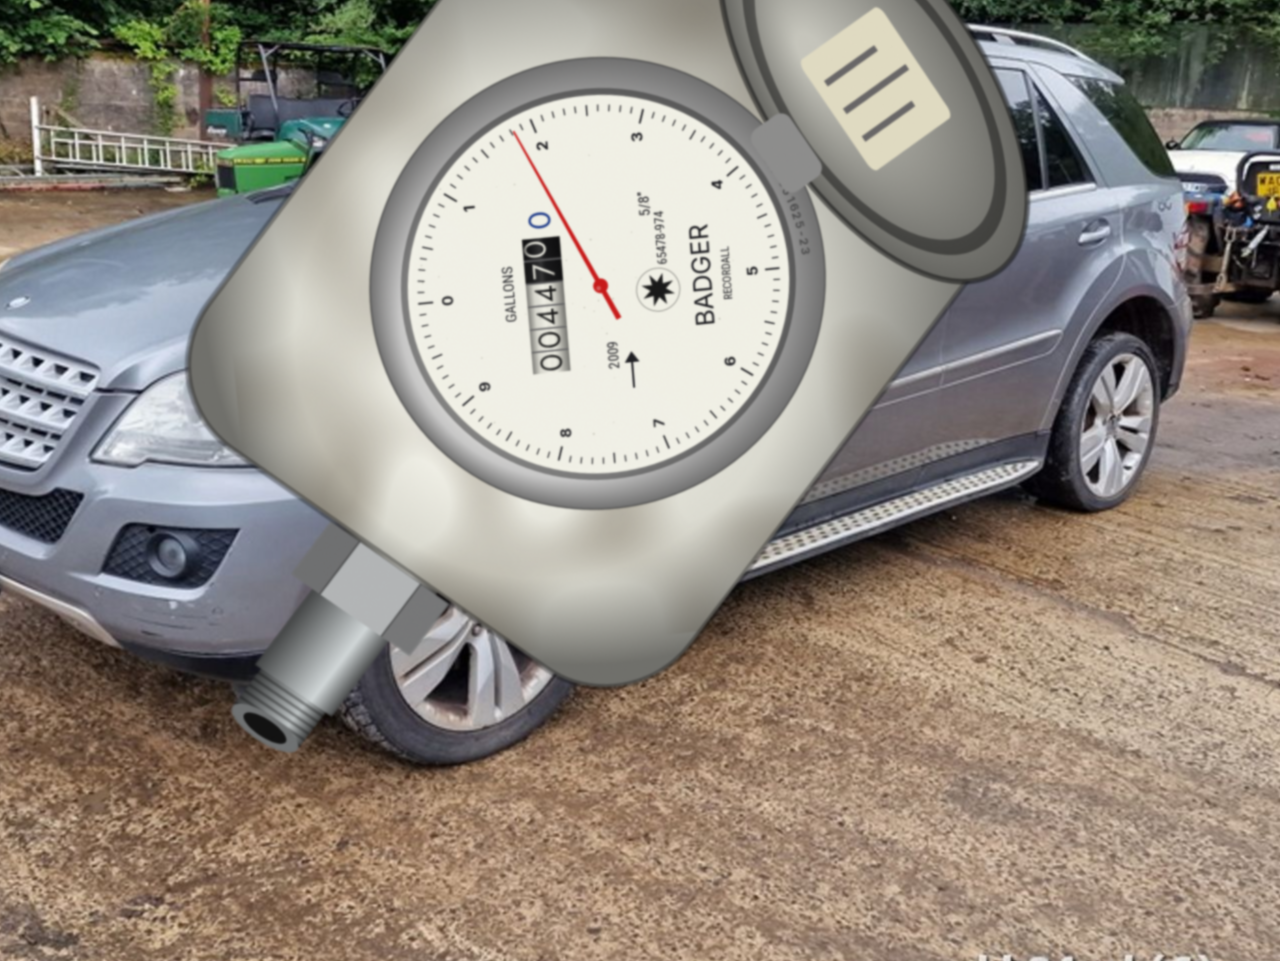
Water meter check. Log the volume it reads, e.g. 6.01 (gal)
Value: 44701.8 (gal)
